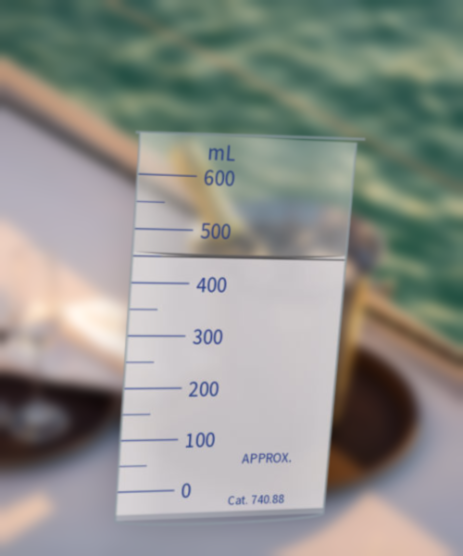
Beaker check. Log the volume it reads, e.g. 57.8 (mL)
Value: 450 (mL)
